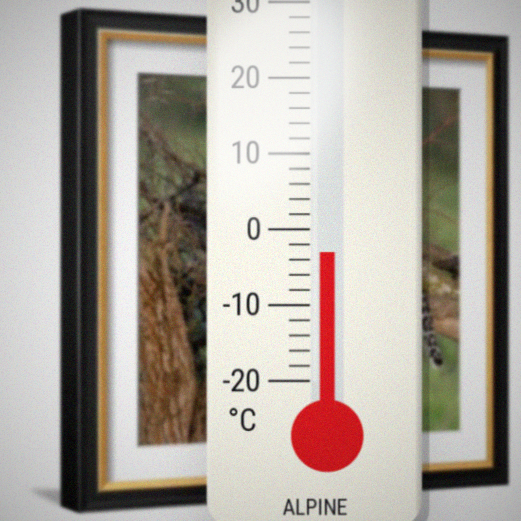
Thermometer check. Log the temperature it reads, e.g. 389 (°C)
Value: -3 (°C)
